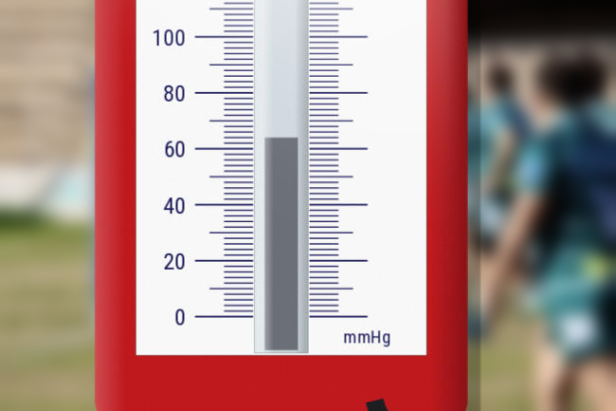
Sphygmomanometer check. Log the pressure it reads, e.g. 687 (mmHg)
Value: 64 (mmHg)
